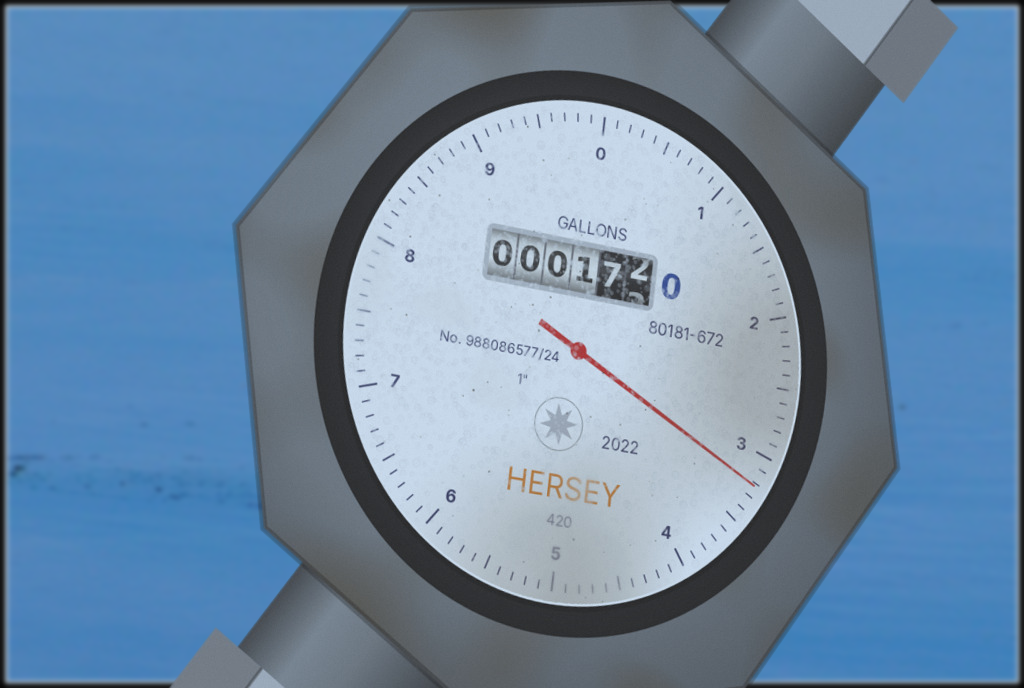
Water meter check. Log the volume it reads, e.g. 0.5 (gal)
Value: 1723.2 (gal)
